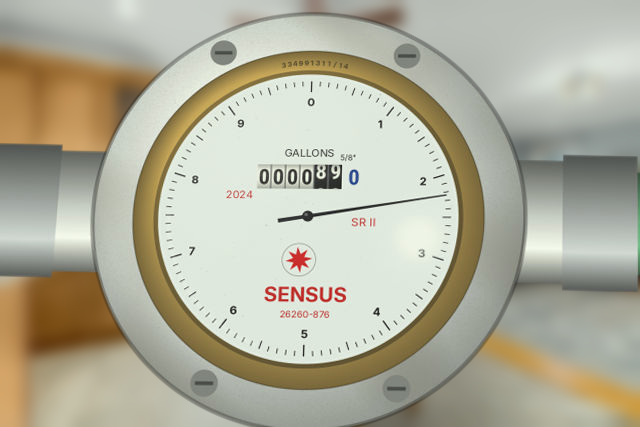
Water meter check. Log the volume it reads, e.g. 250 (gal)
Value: 892.2 (gal)
